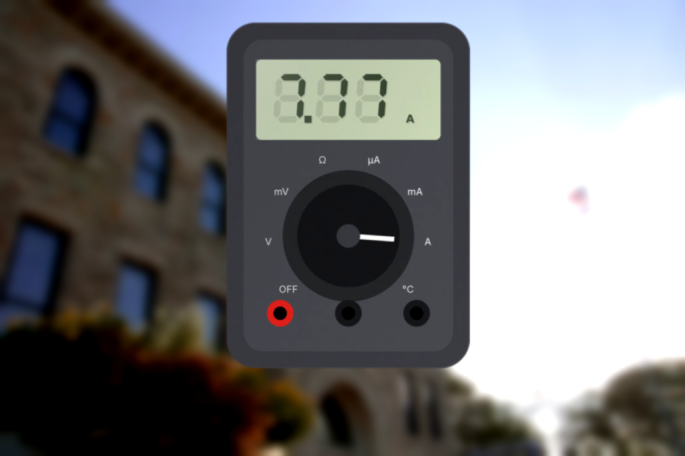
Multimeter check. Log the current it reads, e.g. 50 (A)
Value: 7.77 (A)
